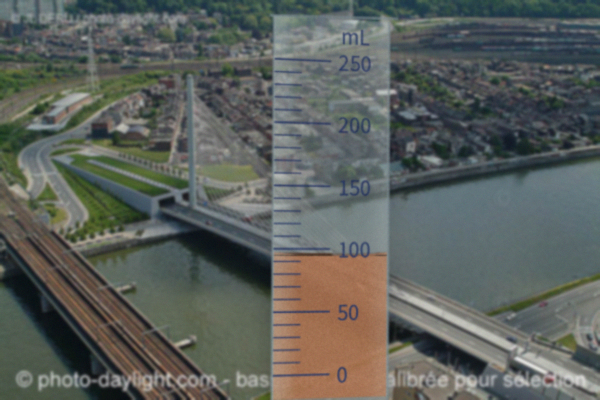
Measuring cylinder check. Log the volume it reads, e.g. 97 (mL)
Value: 95 (mL)
